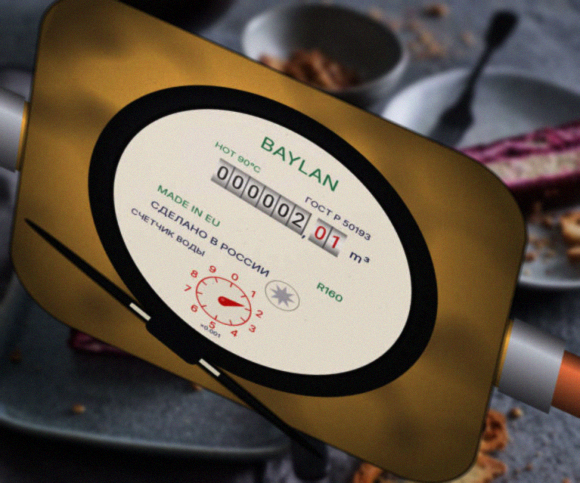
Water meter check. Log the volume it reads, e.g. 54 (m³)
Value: 2.011 (m³)
